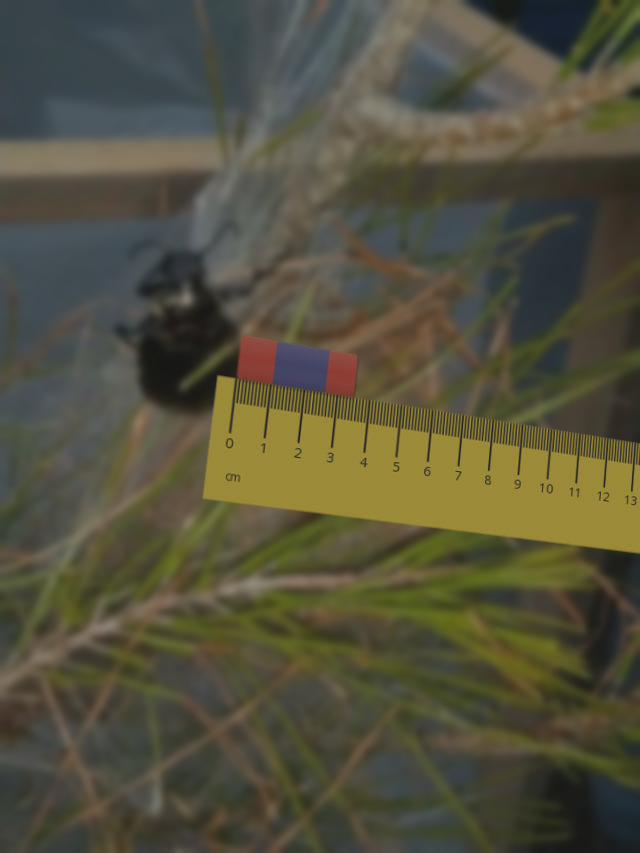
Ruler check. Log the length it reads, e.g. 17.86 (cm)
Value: 3.5 (cm)
